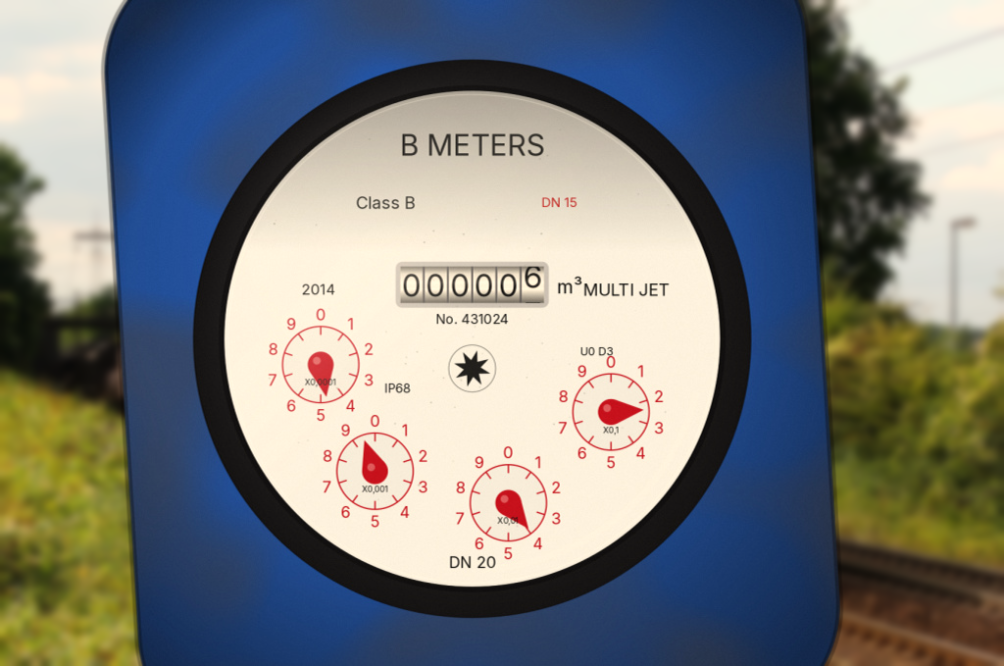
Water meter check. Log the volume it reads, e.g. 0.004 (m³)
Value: 6.2394 (m³)
